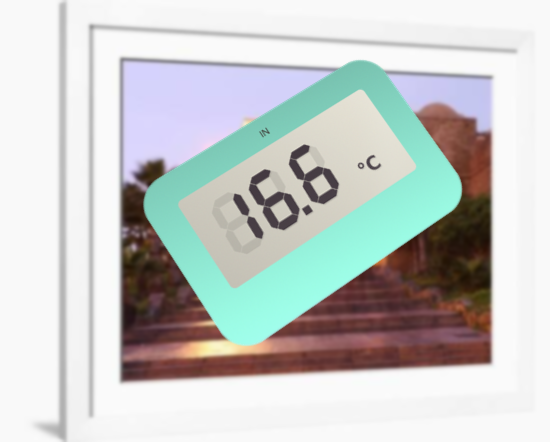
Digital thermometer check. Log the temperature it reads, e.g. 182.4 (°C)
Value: 16.6 (°C)
